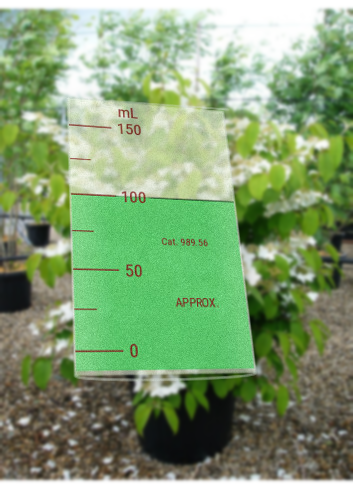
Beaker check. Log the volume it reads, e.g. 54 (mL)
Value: 100 (mL)
